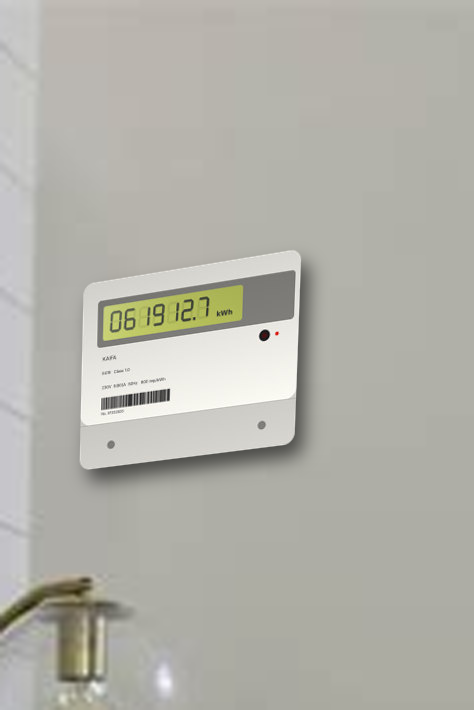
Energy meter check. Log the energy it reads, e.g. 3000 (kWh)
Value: 61912.7 (kWh)
